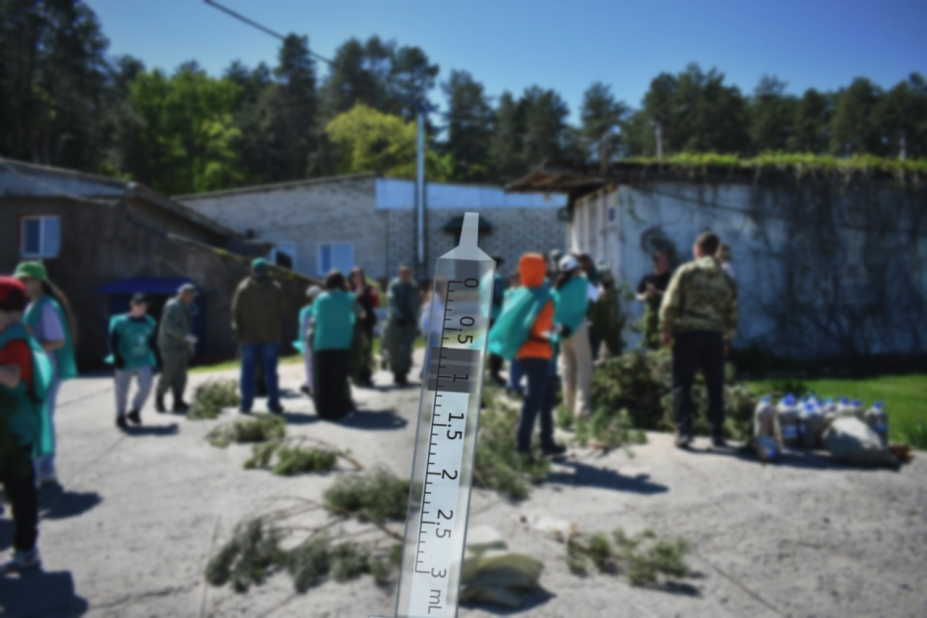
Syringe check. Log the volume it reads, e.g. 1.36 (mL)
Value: 0.7 (mL)
